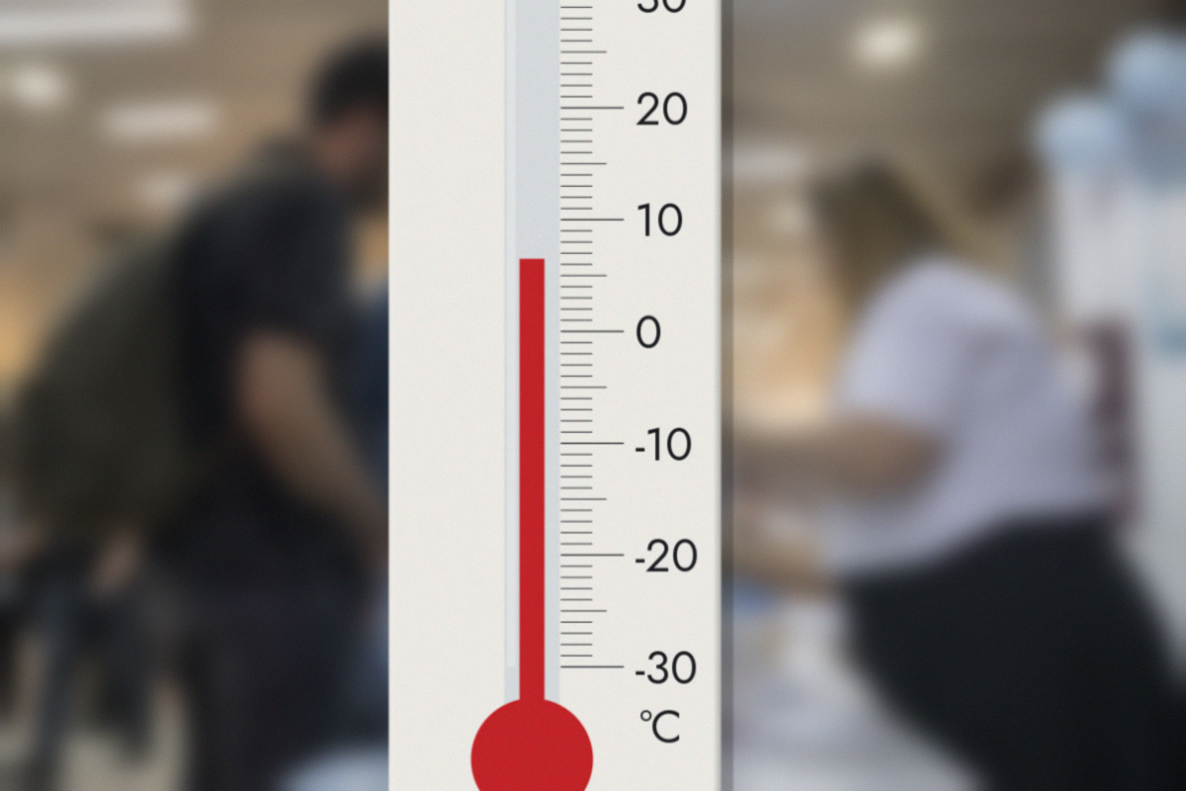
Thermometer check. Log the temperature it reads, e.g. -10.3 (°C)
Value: 6.5 (°C)
